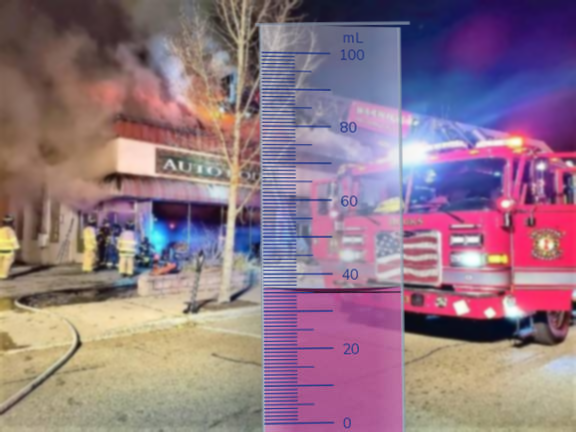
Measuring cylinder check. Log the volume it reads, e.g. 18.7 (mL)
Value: 35 (mL)
